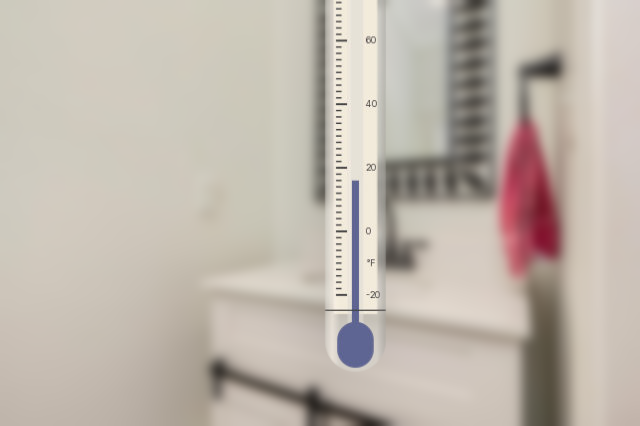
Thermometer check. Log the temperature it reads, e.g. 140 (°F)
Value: 16 (°F)
